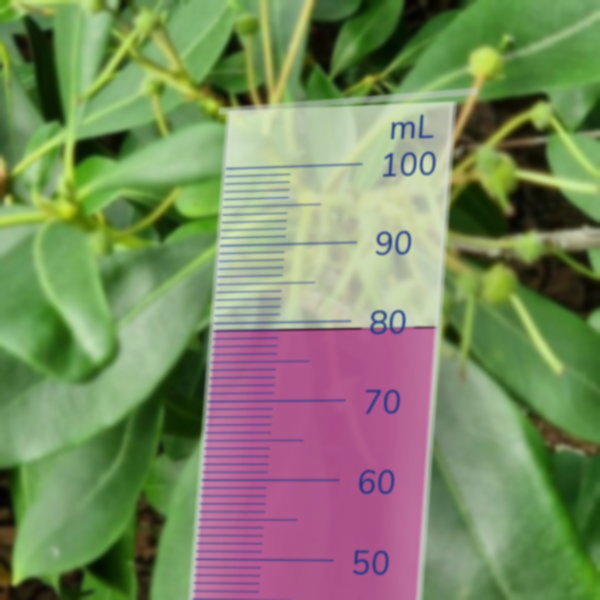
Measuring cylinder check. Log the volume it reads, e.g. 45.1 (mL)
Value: 79 (mL)
